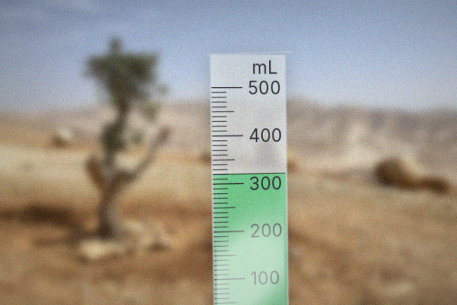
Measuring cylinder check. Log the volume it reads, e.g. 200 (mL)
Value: 320 (mL)
